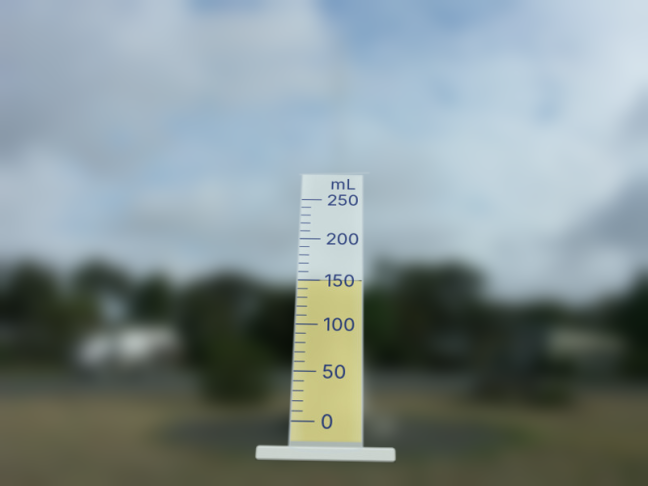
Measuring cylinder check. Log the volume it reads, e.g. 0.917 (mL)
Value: 150 (mL)
